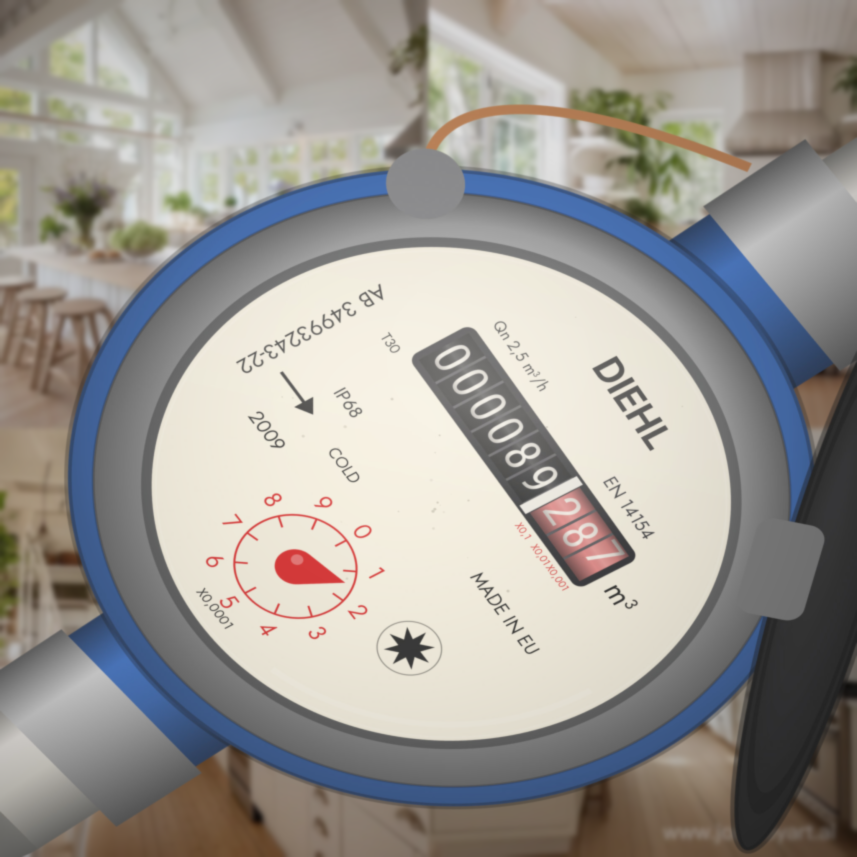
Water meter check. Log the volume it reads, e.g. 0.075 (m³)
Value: 89.2871 (m³)
